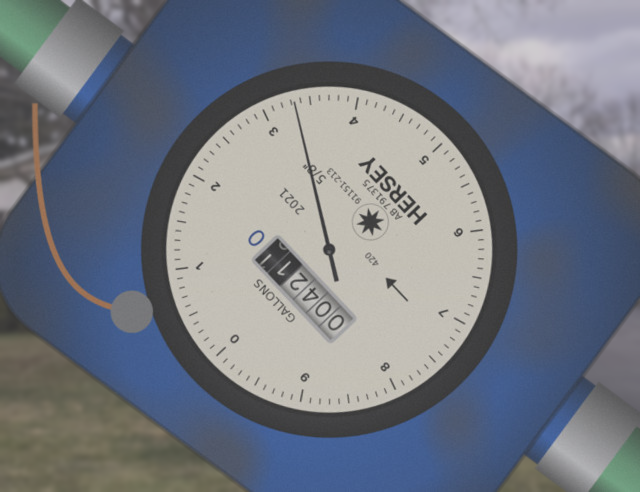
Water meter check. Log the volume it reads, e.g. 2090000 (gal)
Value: 42113.3 (gal)
